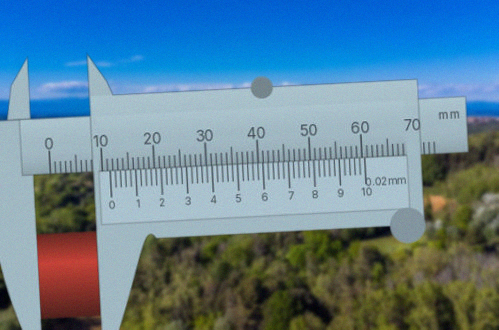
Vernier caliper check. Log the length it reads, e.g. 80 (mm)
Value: 11.5 (mm)
